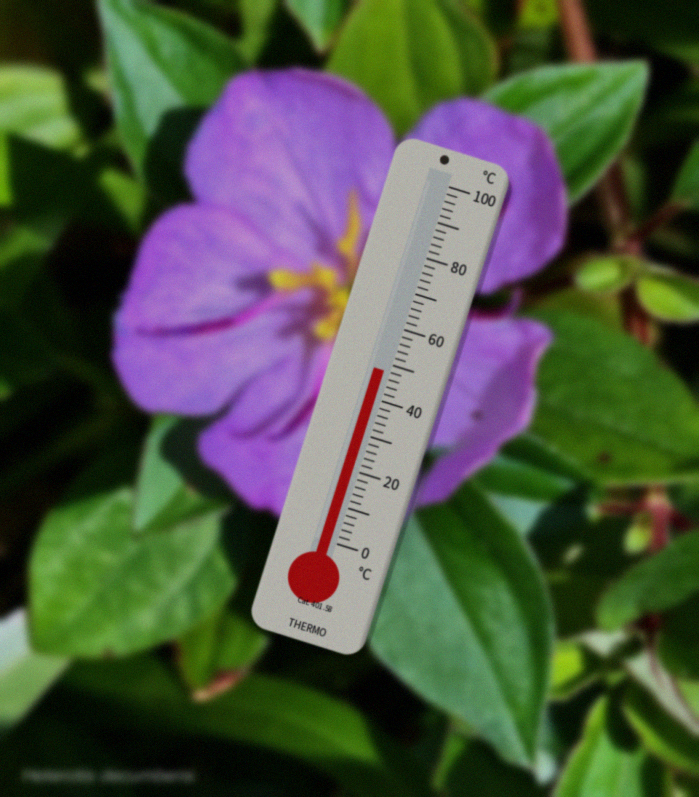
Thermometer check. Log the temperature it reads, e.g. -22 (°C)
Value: 48 (°C)
